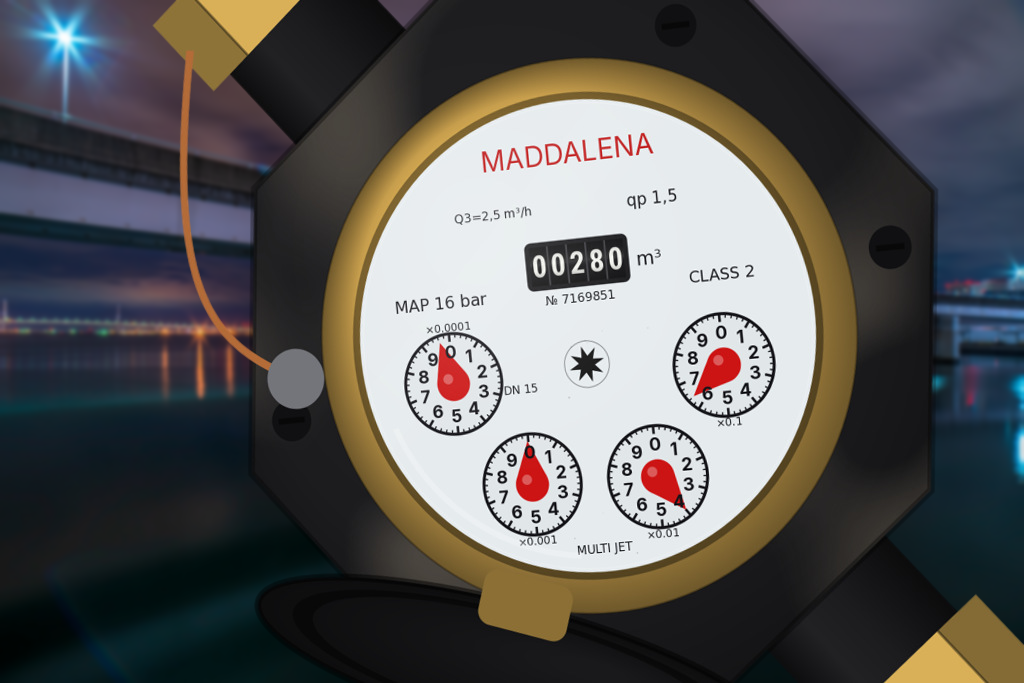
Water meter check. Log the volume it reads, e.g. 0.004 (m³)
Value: 280.6399 (m³)
